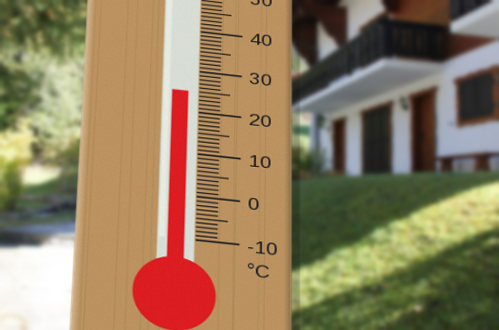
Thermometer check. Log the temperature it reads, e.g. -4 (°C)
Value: 25 (°C)
